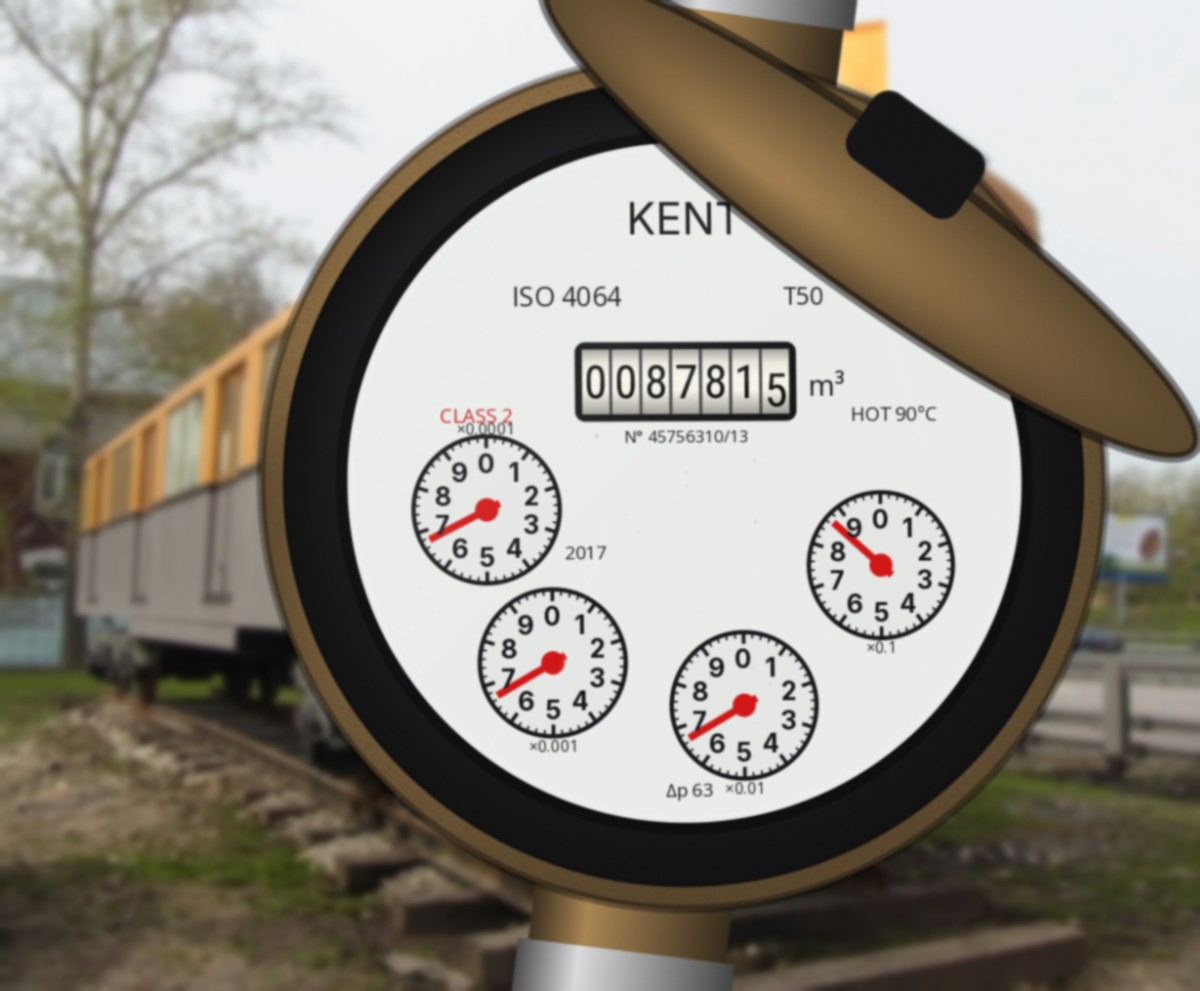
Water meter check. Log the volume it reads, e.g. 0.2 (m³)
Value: 87814.8666 (m³)
